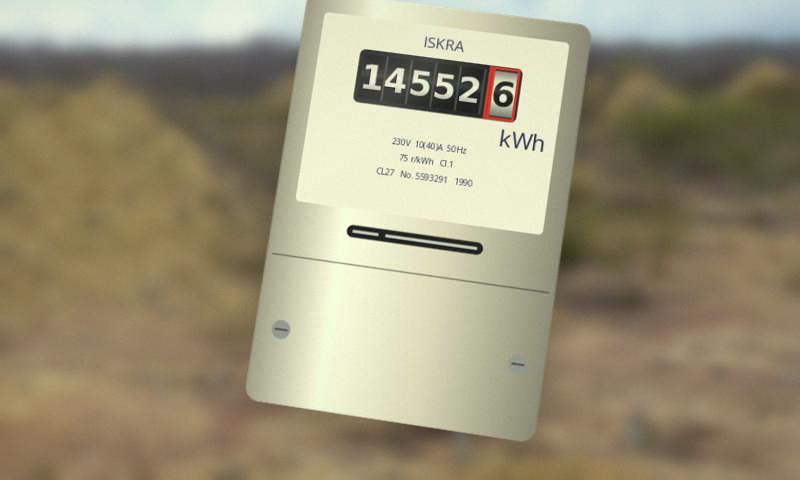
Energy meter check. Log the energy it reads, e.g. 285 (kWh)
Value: 14552.6 (kWh)
